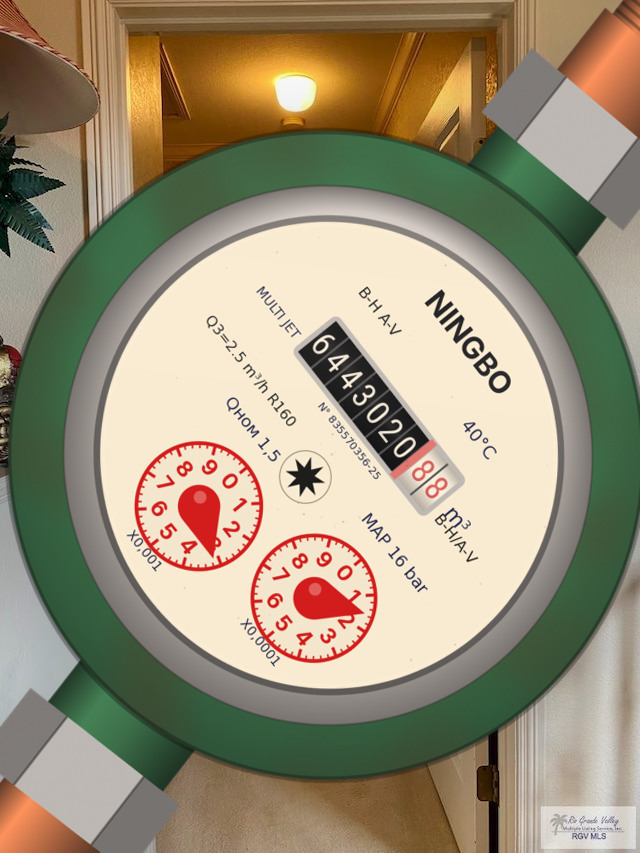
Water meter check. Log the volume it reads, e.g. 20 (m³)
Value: 6443020.8831 (m³)
